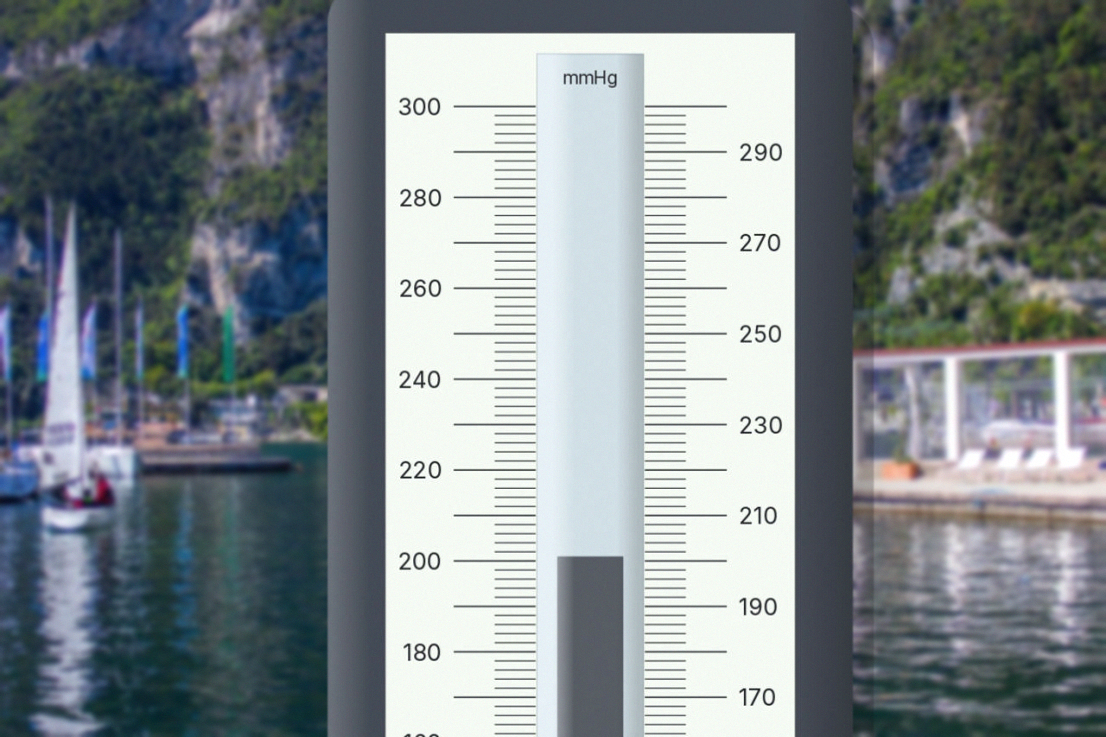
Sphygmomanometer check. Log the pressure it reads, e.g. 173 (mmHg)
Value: 201 (mmHg)
